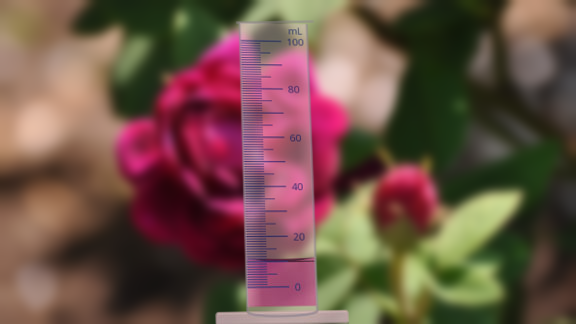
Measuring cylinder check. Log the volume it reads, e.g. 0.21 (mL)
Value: 10 (mL)
